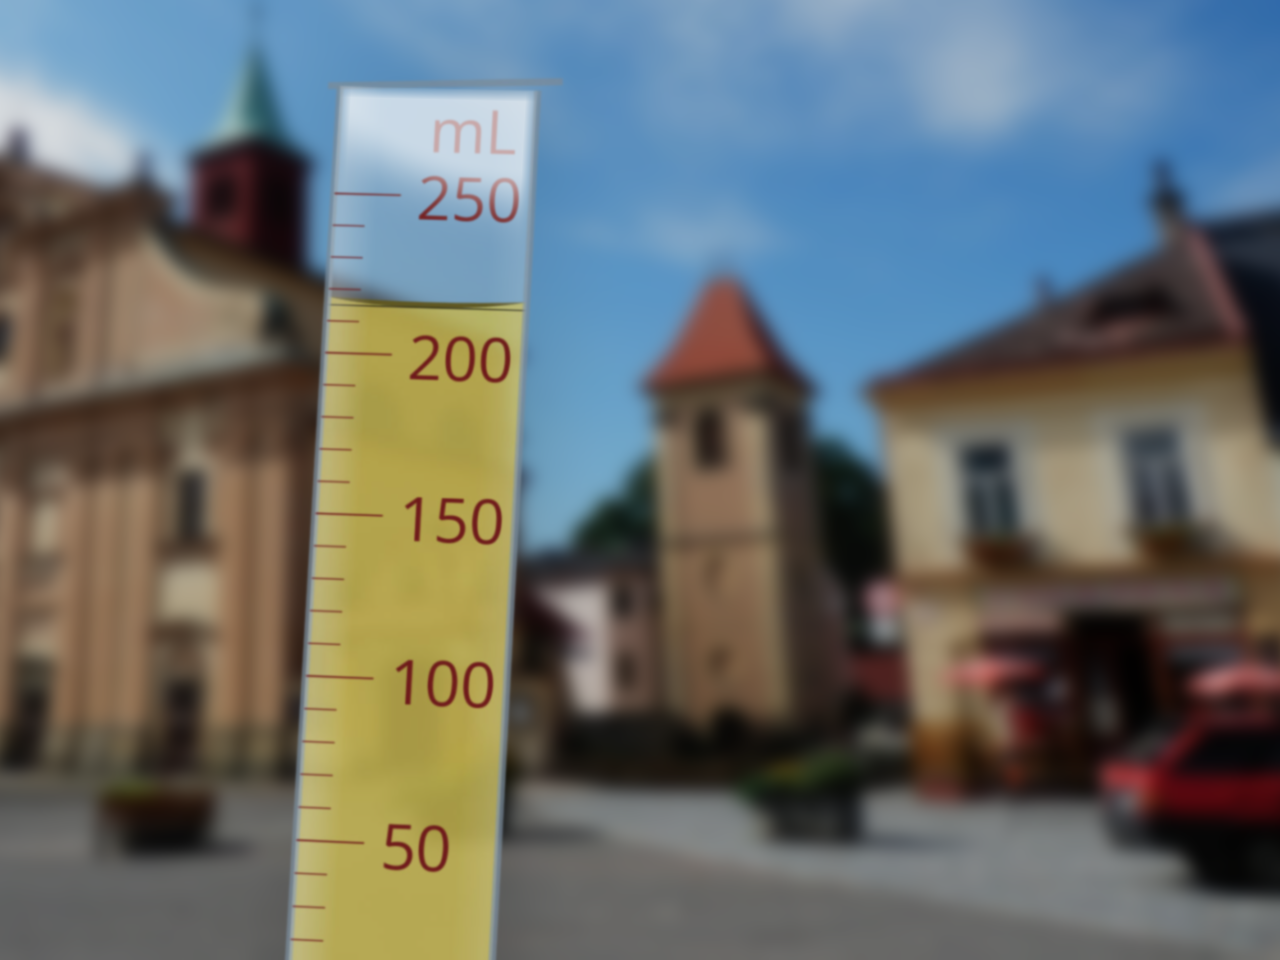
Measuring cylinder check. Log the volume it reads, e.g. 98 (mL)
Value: 215 (mL)
